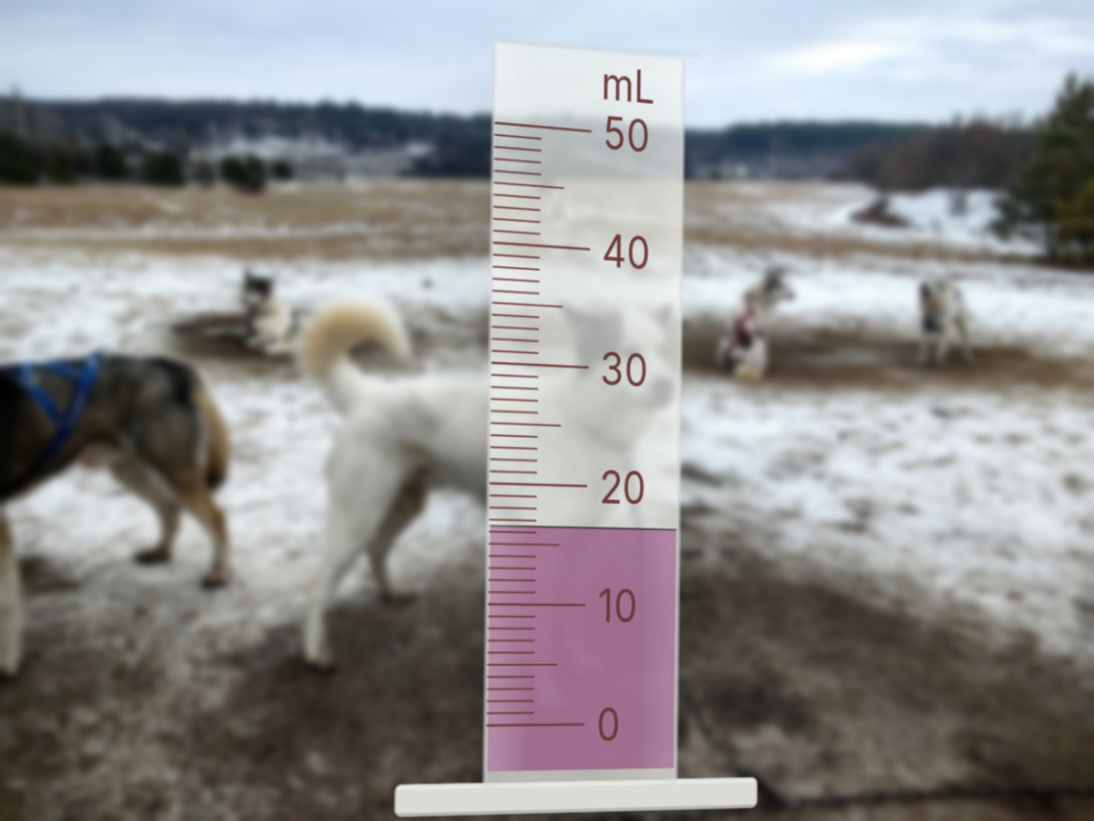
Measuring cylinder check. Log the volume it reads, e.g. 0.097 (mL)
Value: 16.5 (mL)
